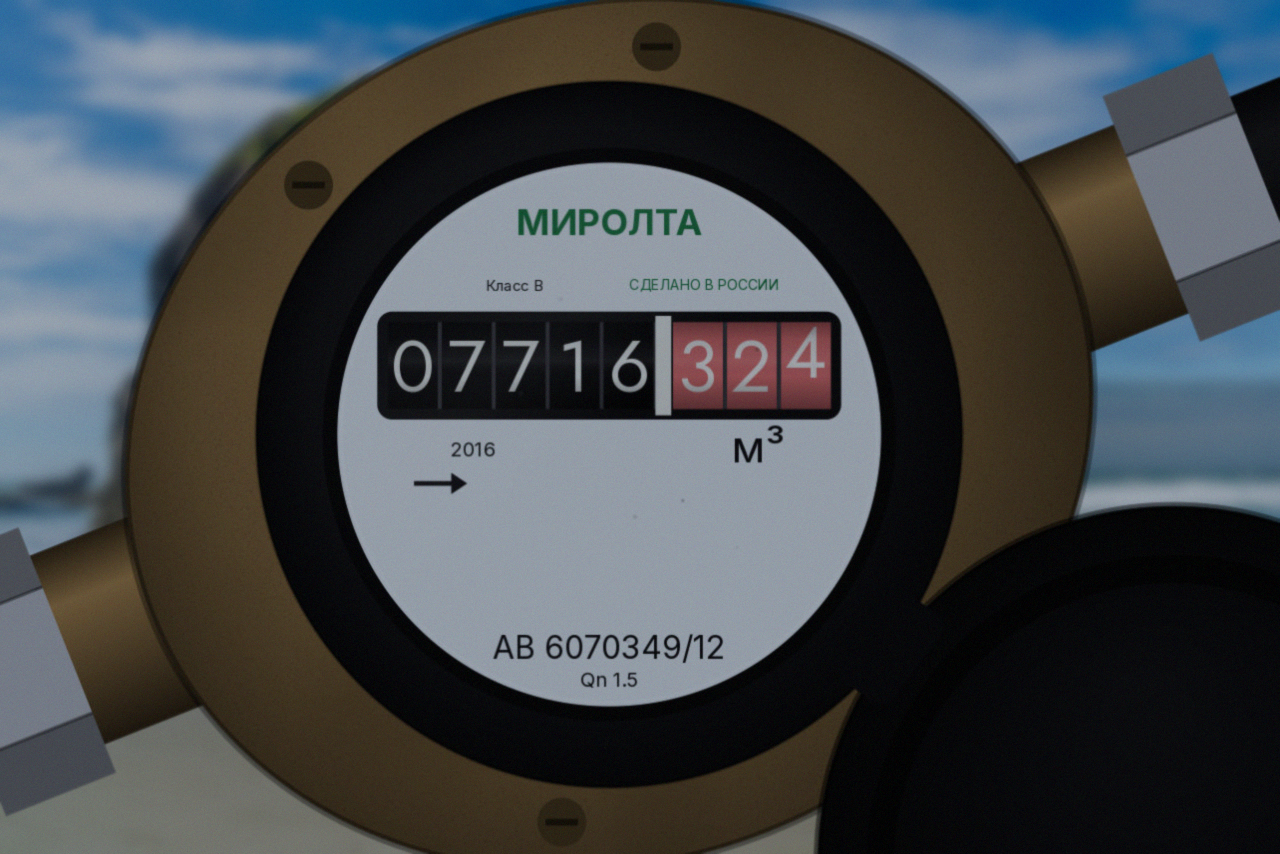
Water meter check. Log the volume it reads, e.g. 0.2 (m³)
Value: 7716.324 (m³)
